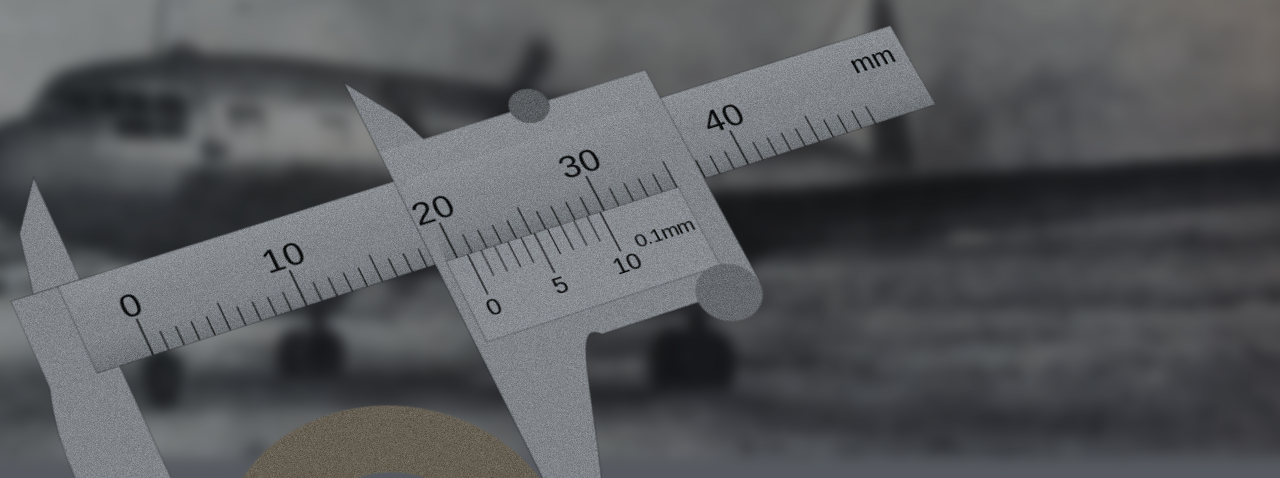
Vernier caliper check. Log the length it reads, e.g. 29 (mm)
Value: 20.7 (mm)
